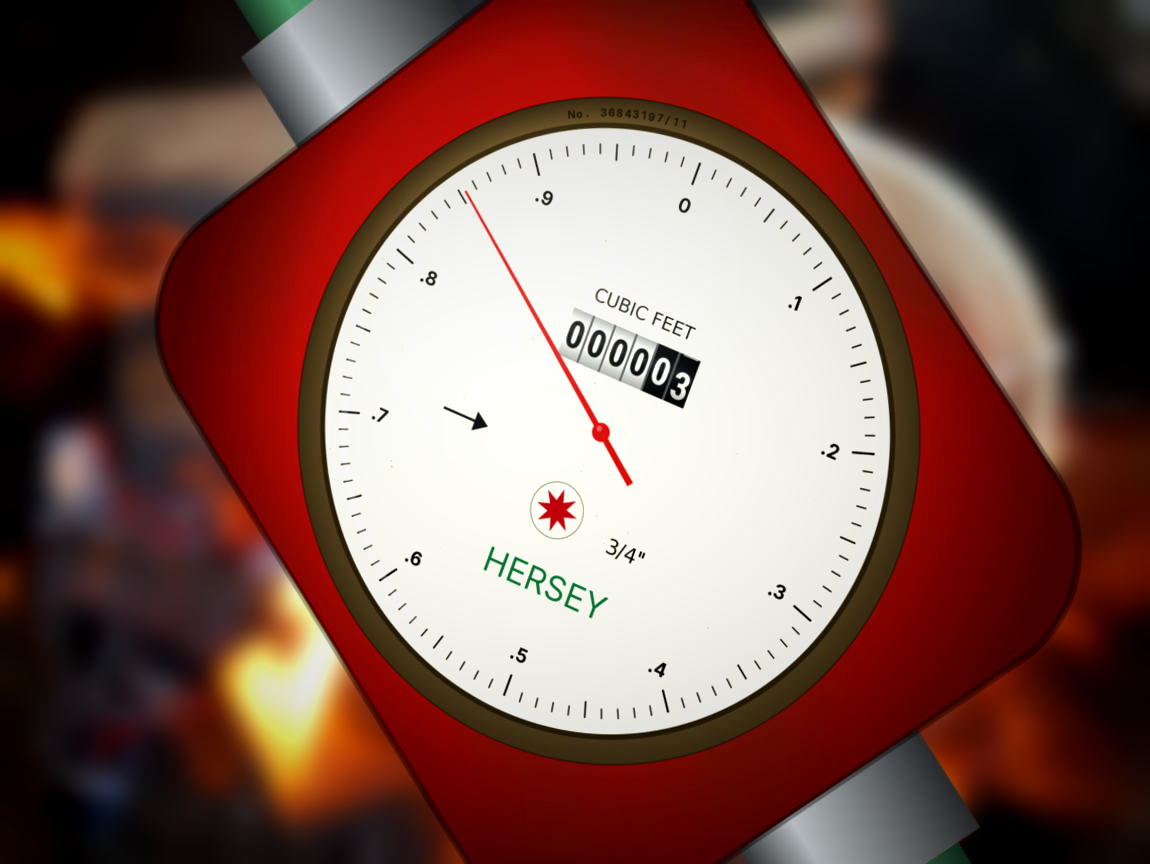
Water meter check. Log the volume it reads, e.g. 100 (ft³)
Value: 2.85 (ft³)
